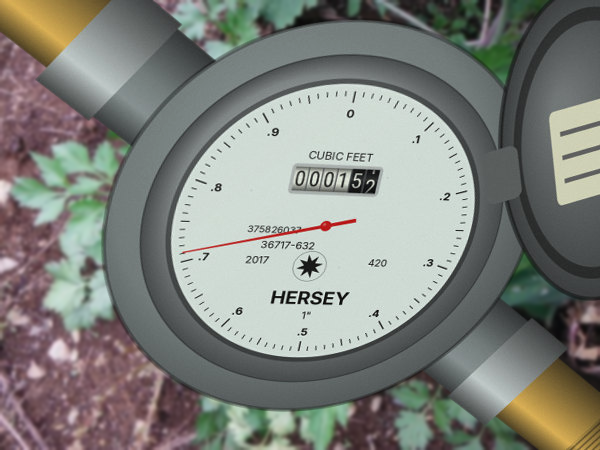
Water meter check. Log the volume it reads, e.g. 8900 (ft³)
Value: 151.71 (ft³)
